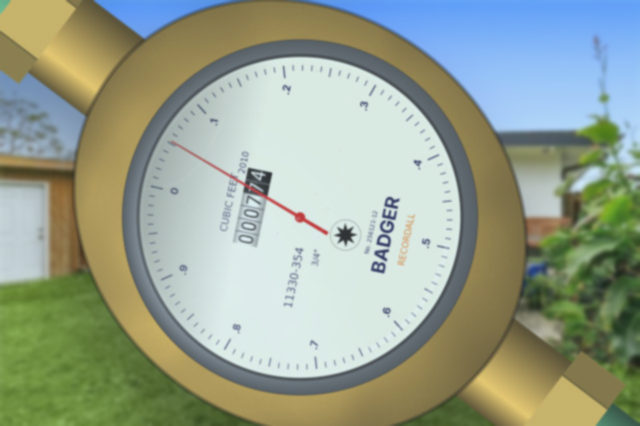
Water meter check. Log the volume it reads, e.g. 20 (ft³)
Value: 774.05 (ft³)
